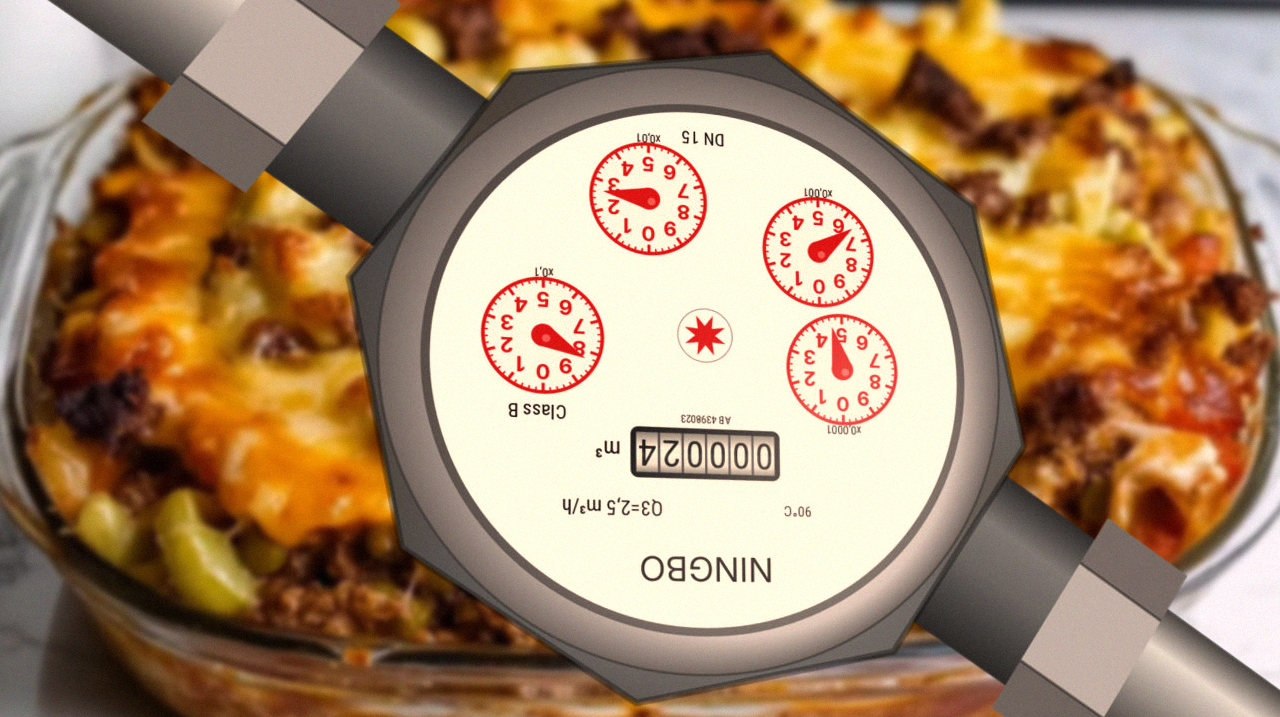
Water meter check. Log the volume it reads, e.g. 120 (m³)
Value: 24.8264 (m³)
